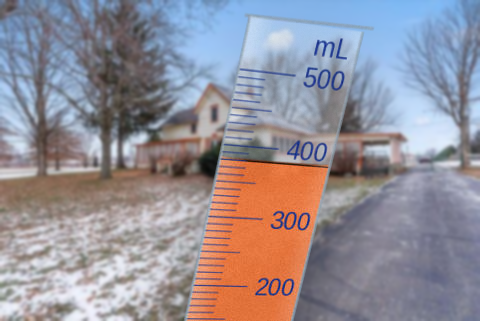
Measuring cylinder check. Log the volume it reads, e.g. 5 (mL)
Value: 380 (mL)
